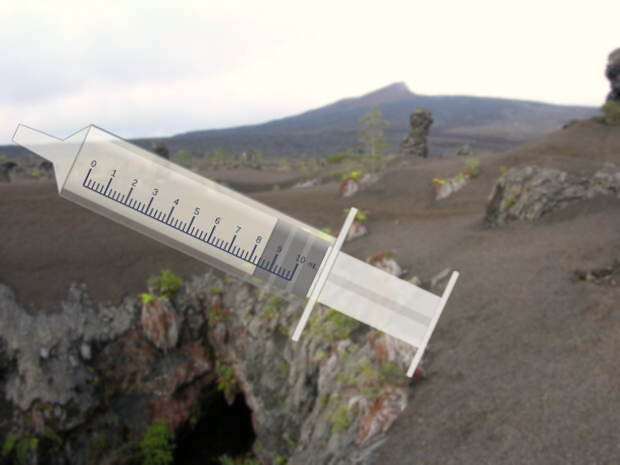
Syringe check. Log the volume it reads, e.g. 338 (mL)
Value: 8.4 (mL)
